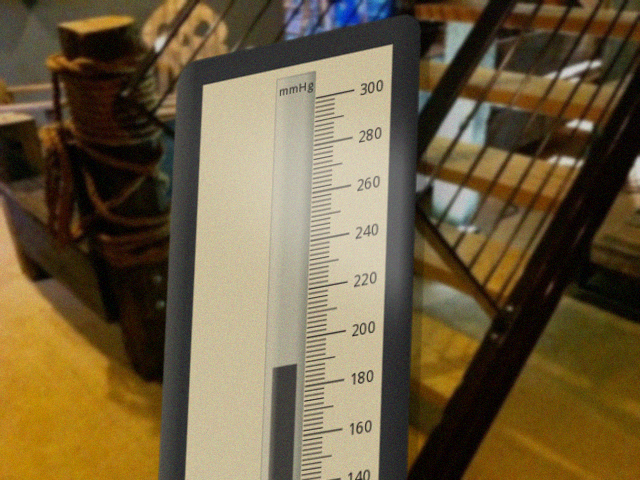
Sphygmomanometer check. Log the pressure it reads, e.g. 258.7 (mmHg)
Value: 190 (mmHg)
